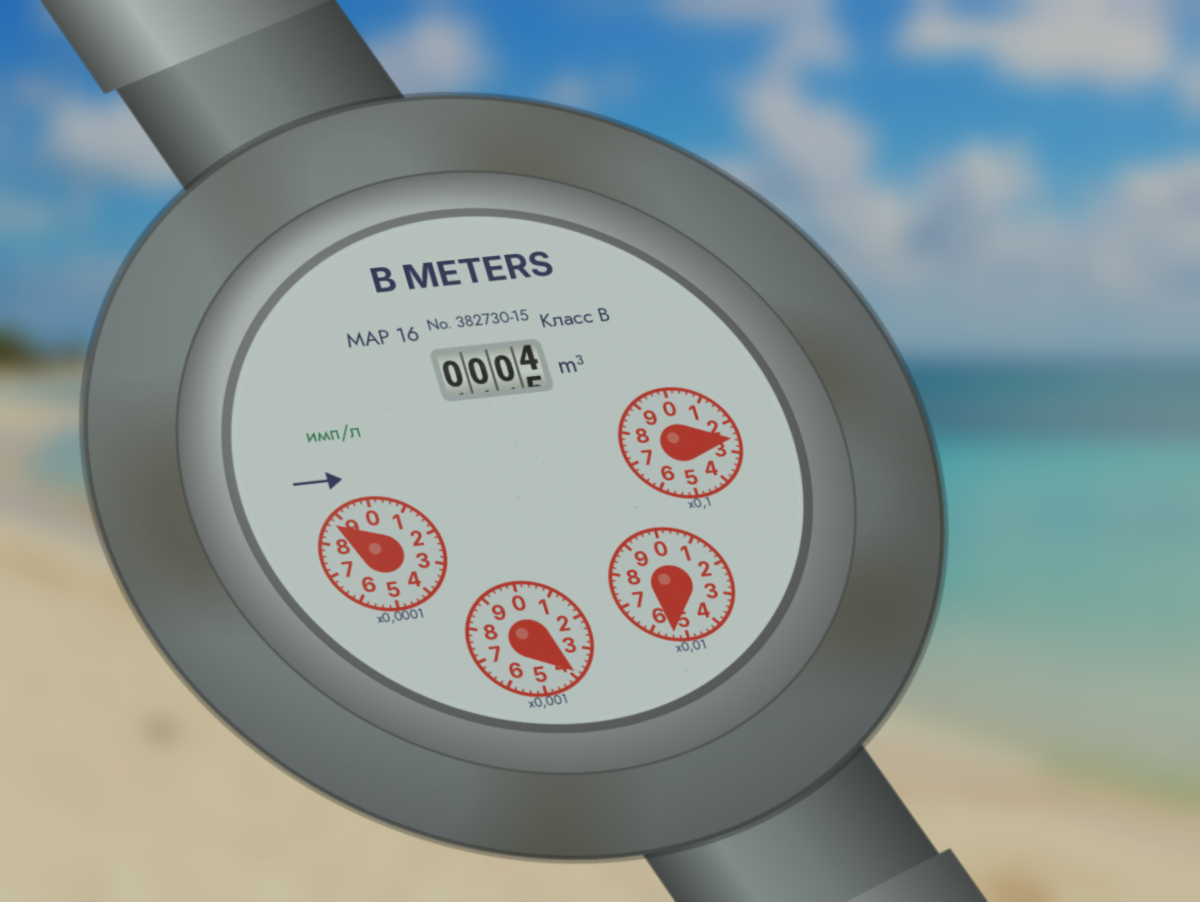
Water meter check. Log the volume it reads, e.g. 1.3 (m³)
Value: 4.2538 (m³)
